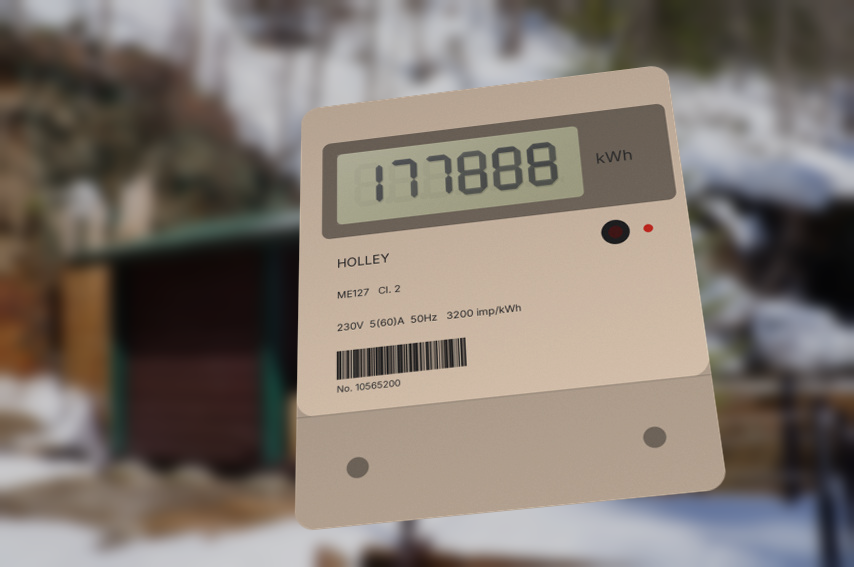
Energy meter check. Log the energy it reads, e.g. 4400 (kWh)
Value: 177888 (kWh)
